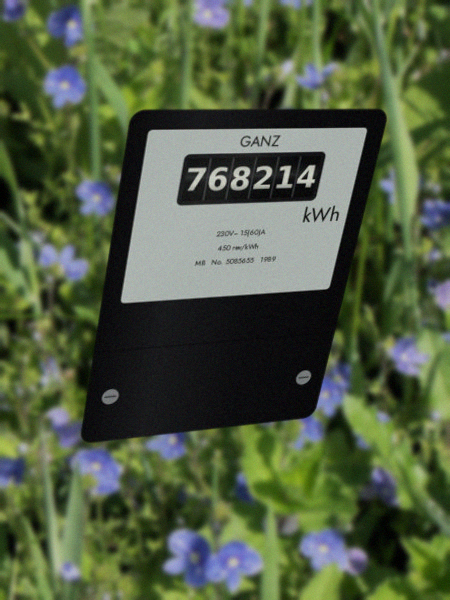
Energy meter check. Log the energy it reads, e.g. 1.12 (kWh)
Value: 768214 (kWh)
